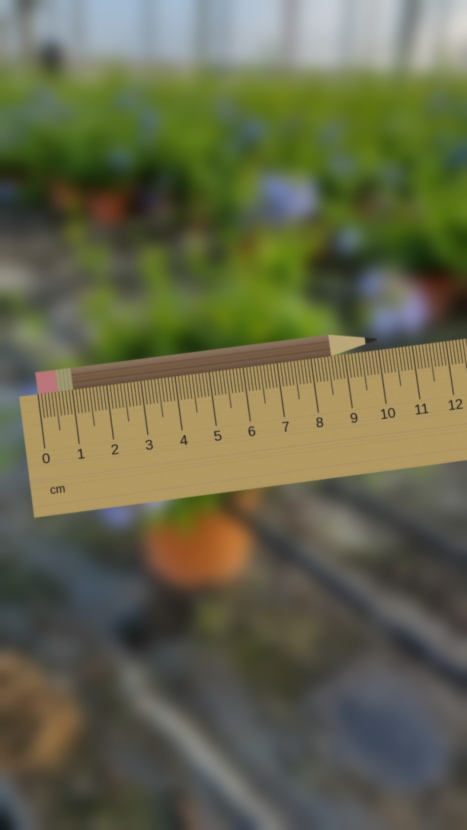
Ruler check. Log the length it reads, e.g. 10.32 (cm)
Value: 10 (cm)
